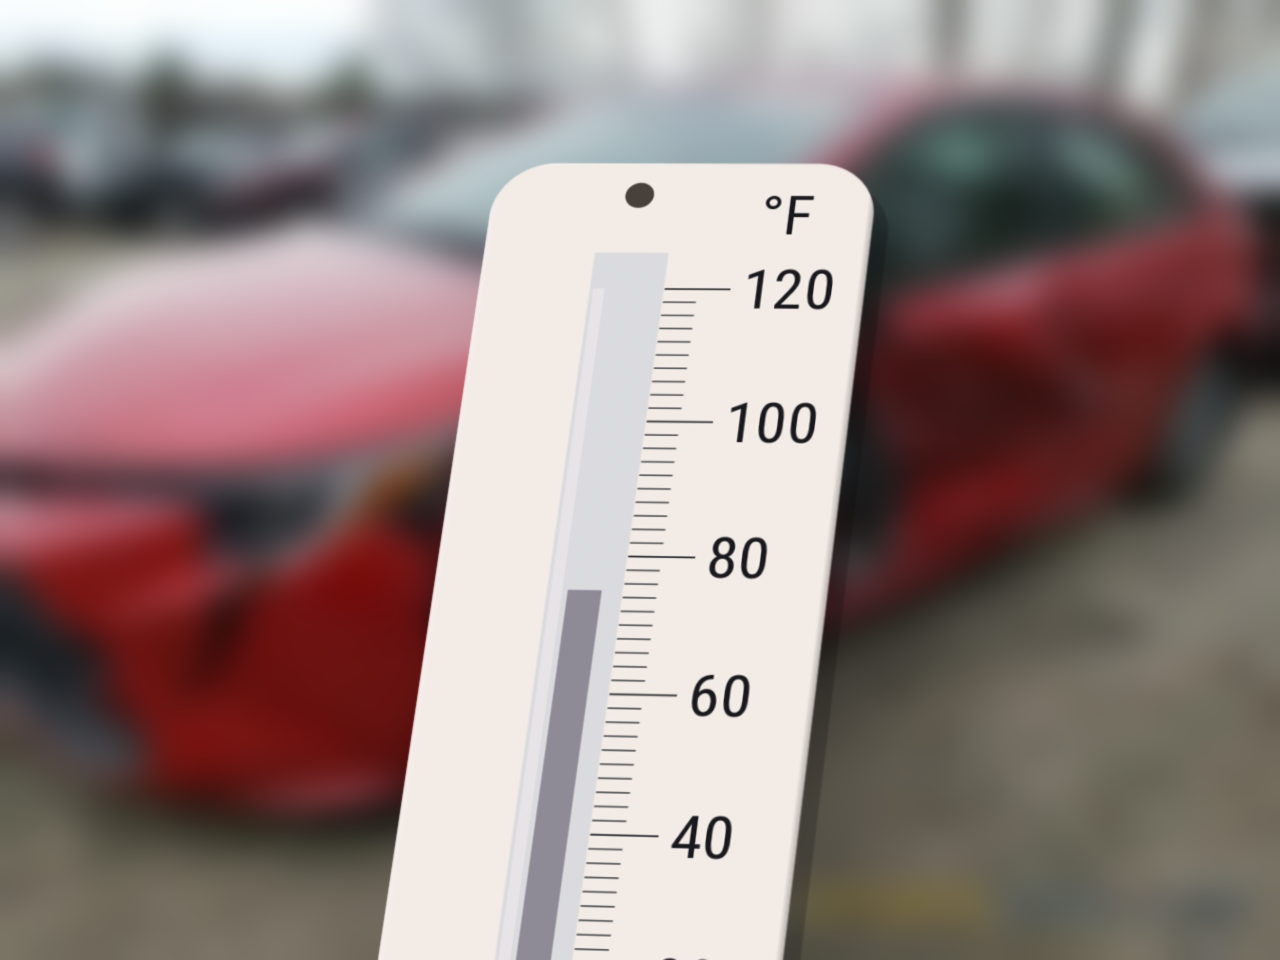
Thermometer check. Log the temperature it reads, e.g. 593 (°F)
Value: 75 (°F)
